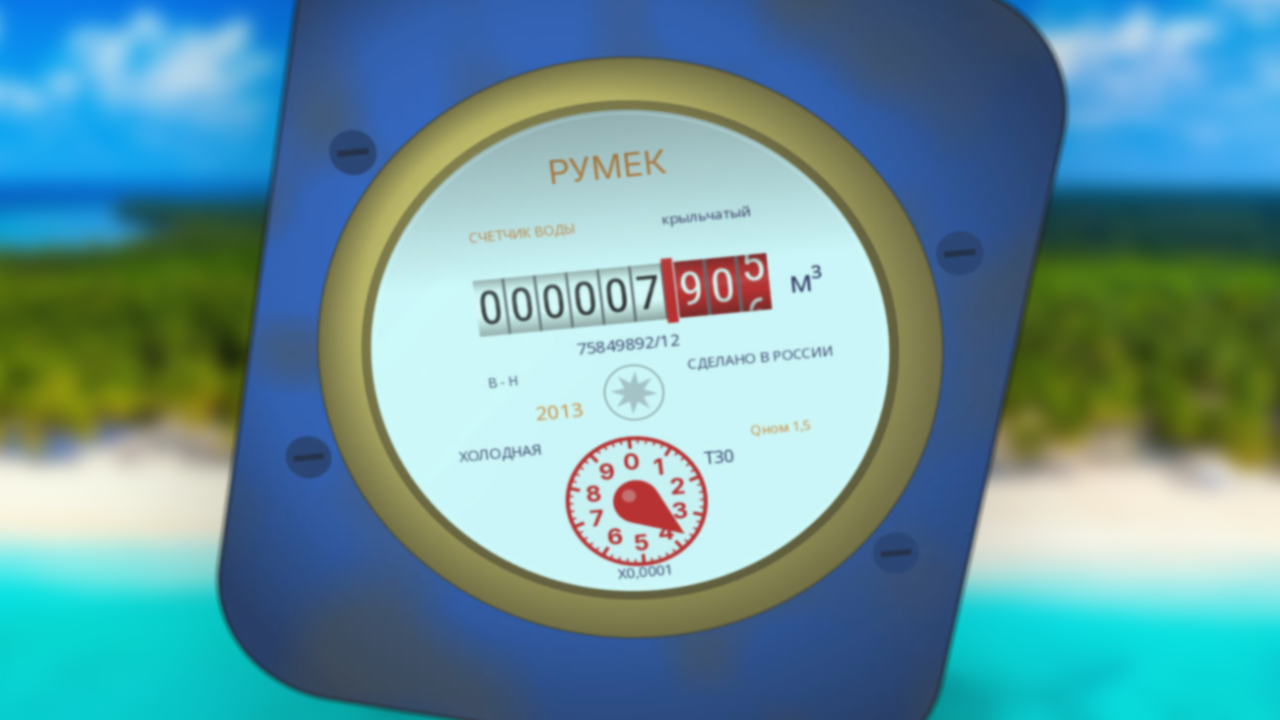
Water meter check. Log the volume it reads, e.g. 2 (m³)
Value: 7.9053 (m³)
